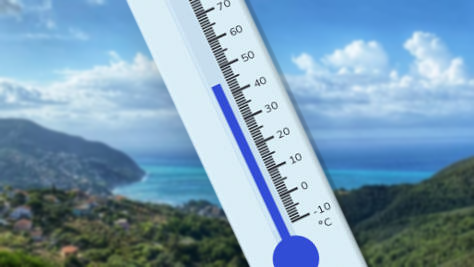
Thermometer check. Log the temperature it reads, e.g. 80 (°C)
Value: 45 (°C)
